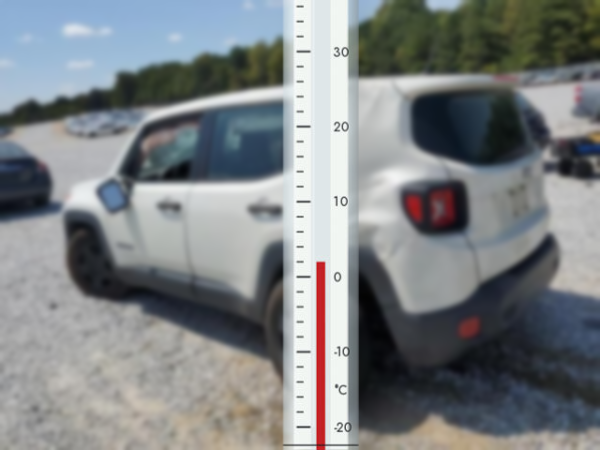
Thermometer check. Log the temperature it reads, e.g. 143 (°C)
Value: 2 (°C)
